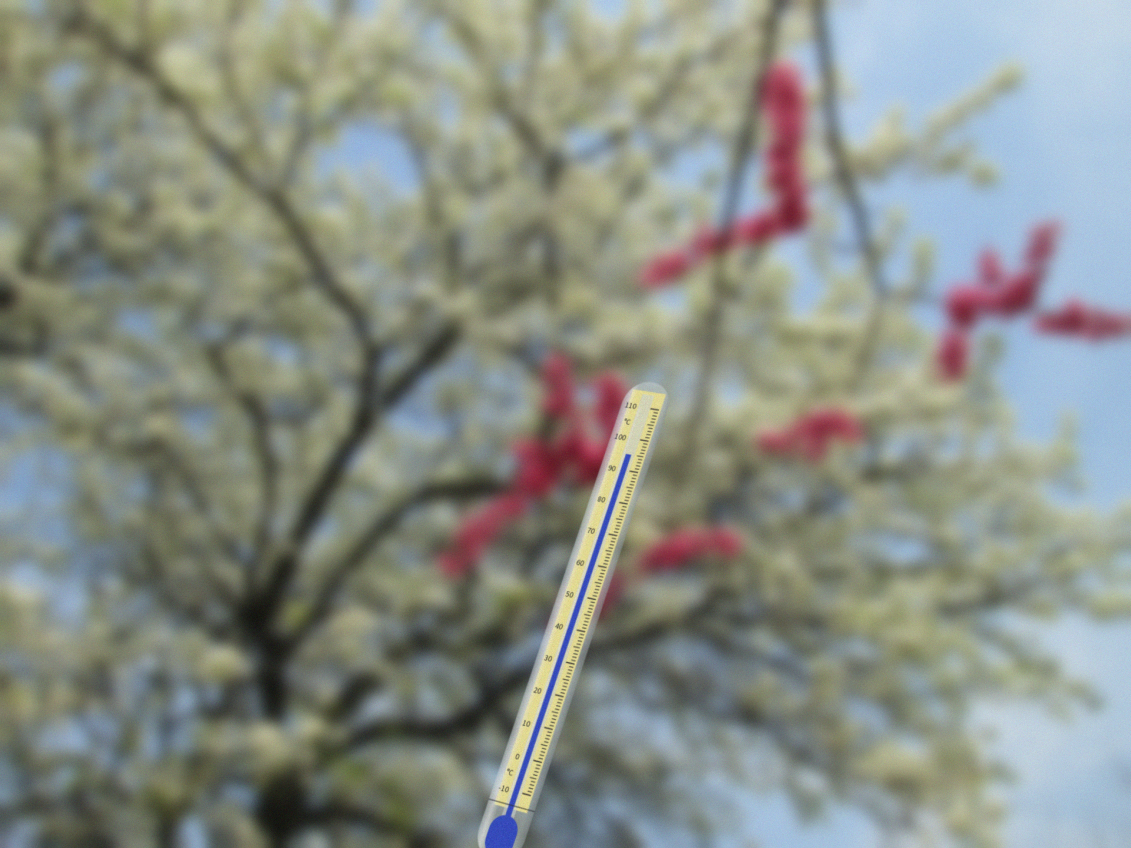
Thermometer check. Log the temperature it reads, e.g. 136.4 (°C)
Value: 95 (°C)
